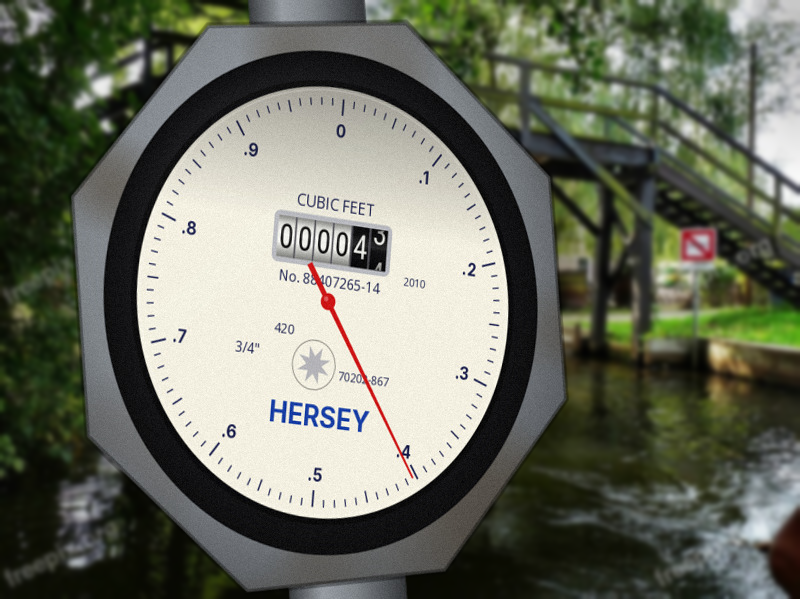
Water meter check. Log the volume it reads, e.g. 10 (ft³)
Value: 43.40 (ft³)
